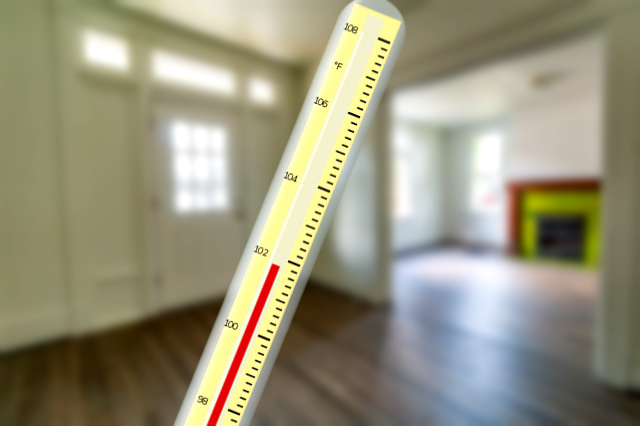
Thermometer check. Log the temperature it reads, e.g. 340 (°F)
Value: 101.8 (°F)
